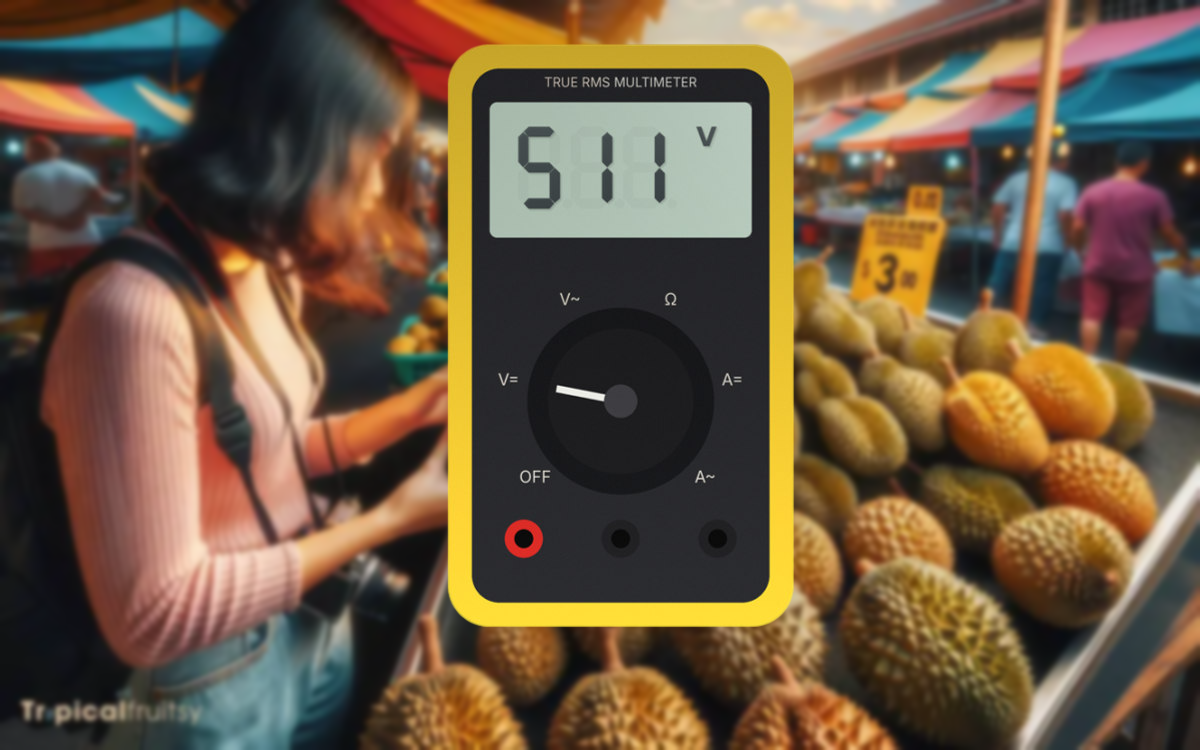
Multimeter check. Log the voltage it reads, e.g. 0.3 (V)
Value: 511 (V)
